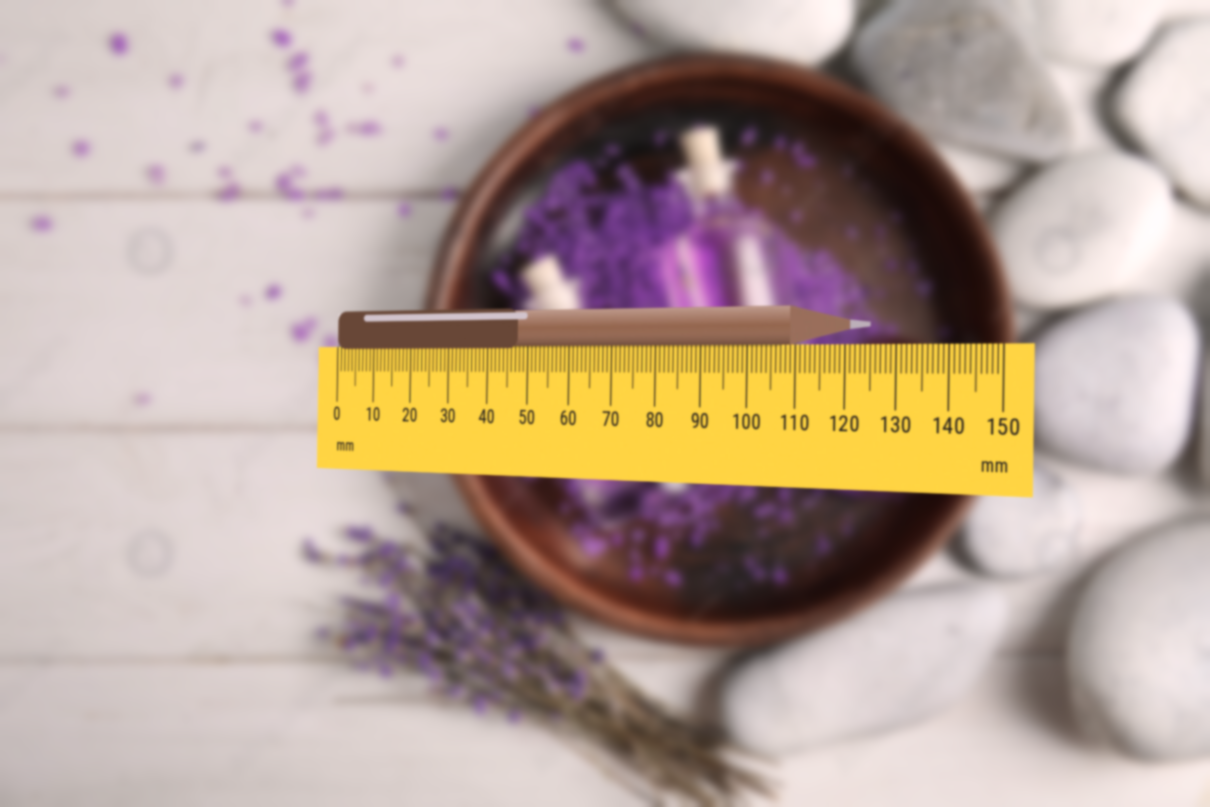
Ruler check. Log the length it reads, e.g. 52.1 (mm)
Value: 125 (mm)
